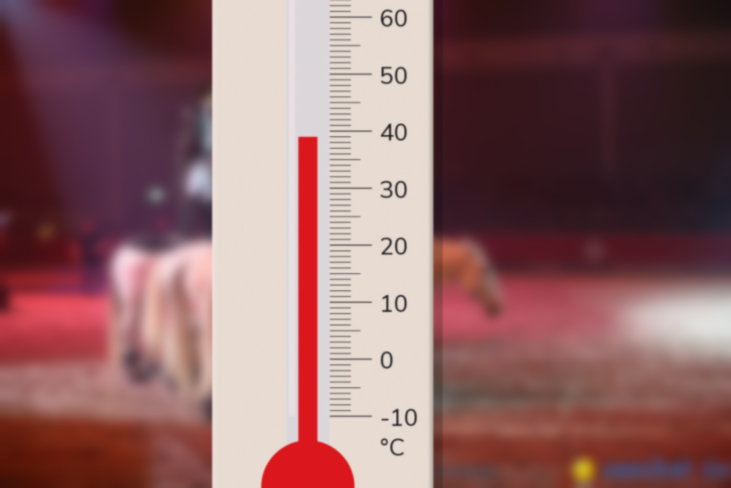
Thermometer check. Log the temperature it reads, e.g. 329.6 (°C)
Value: 39 (°C)
